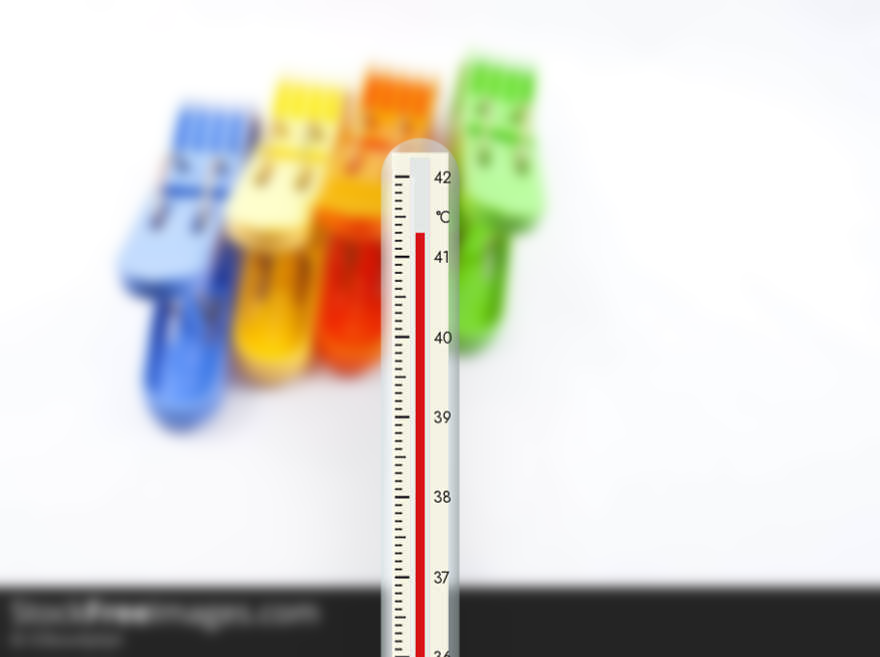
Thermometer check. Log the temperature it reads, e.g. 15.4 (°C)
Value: 41.3 (°C)
